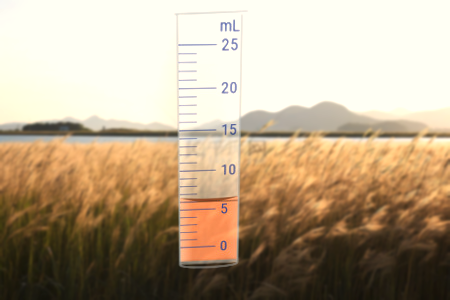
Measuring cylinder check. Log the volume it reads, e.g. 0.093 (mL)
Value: 6 (mL)
